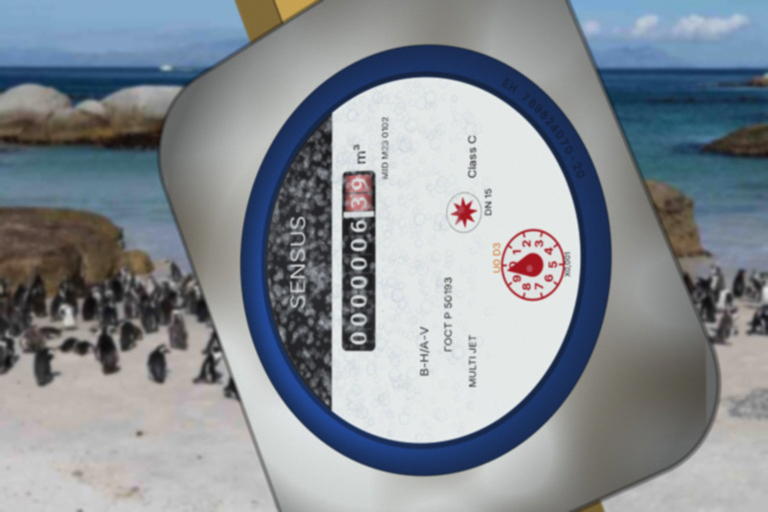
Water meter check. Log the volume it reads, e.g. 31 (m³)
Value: 6.389 (m³)
